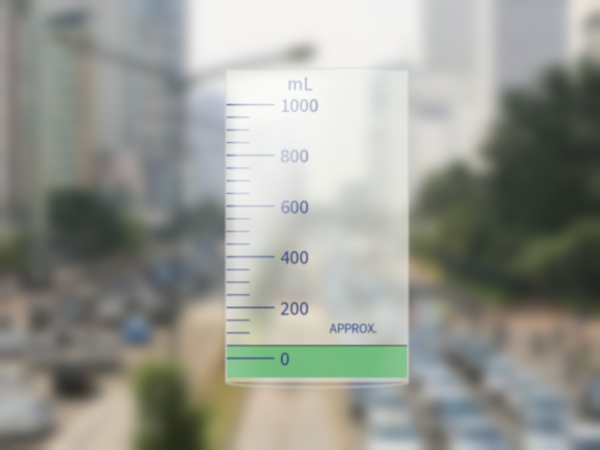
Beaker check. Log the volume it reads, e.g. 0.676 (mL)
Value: 50 (mL)
